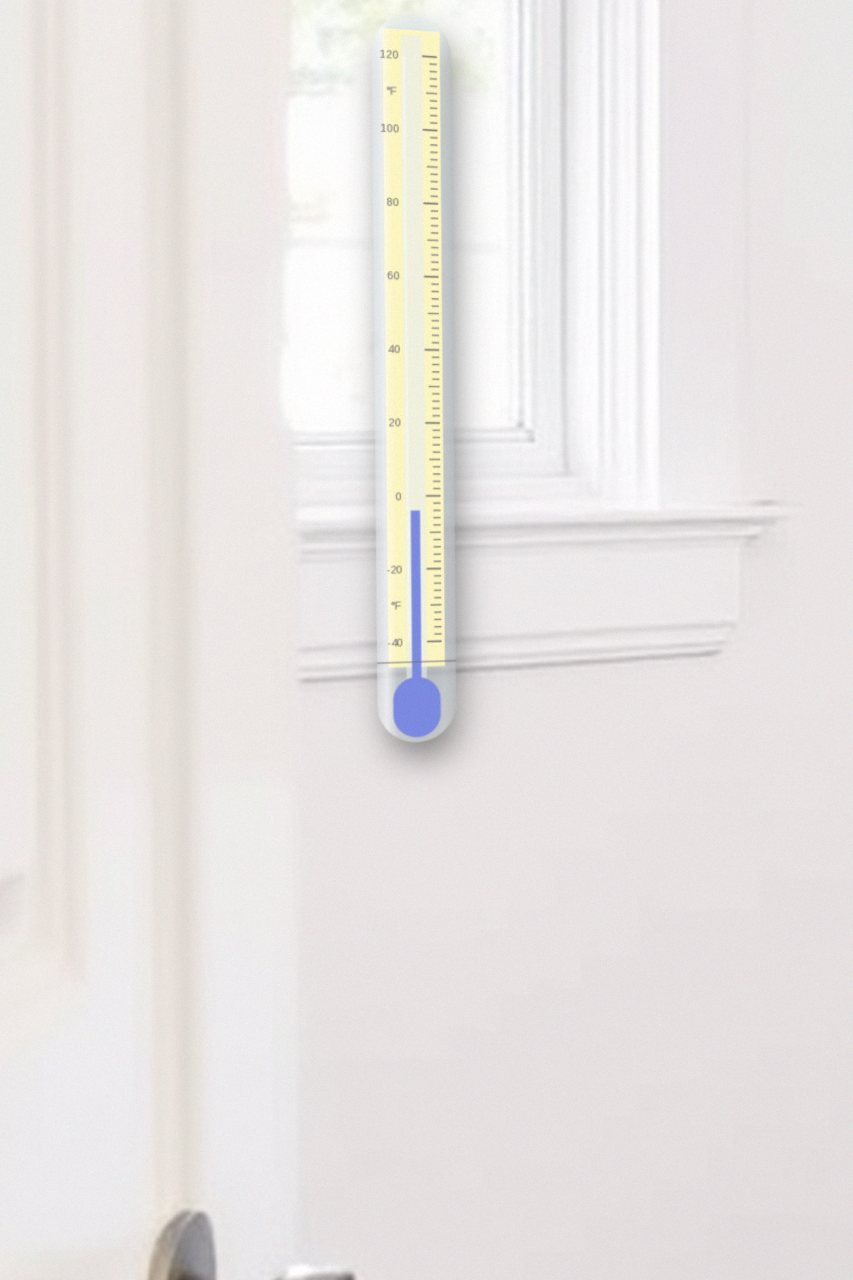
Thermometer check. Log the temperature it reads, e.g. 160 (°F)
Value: -4 (°F)
